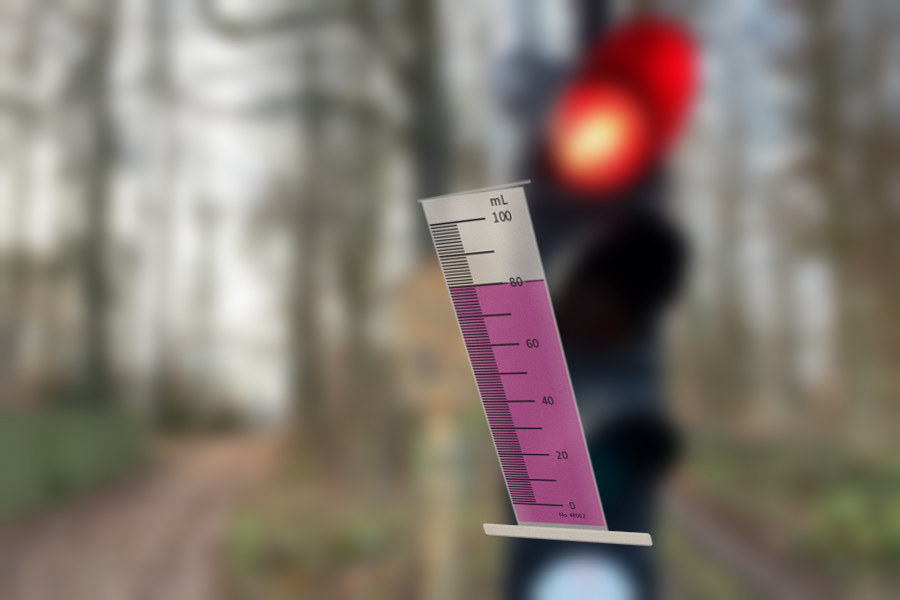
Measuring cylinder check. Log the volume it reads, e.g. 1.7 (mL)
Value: 80 (mL)
